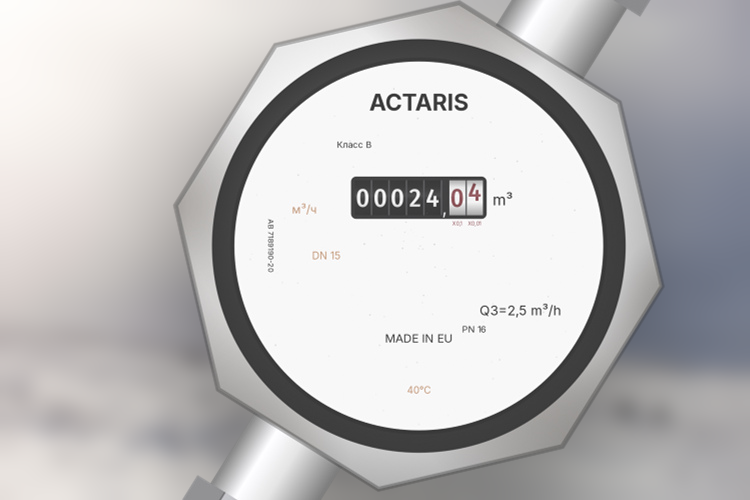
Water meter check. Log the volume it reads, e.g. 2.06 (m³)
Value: 24.04 (m³)
